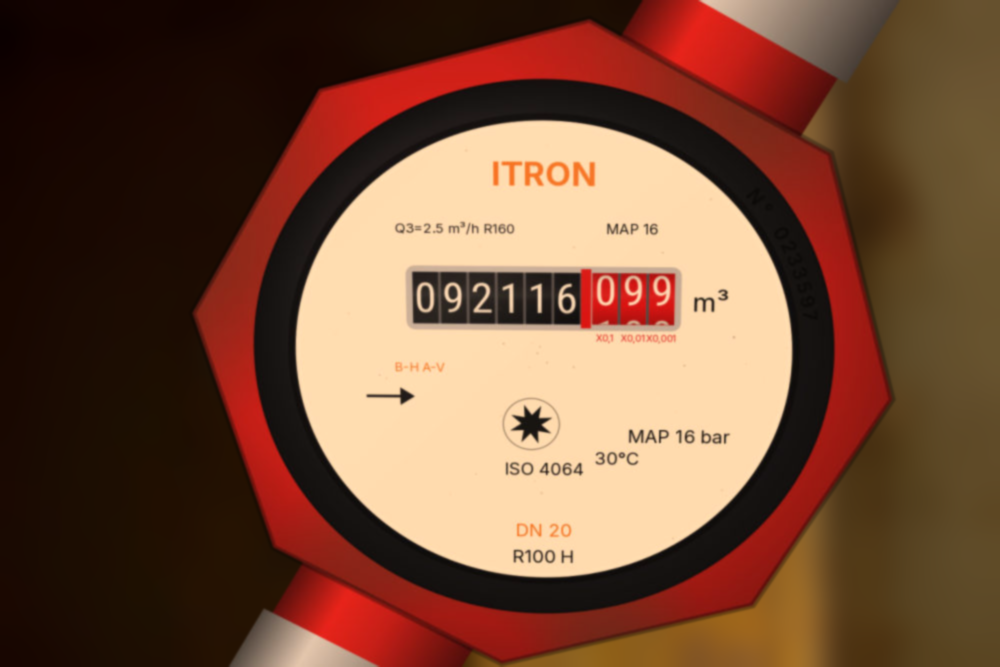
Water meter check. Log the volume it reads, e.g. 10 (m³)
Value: 92116.099 (m³)
